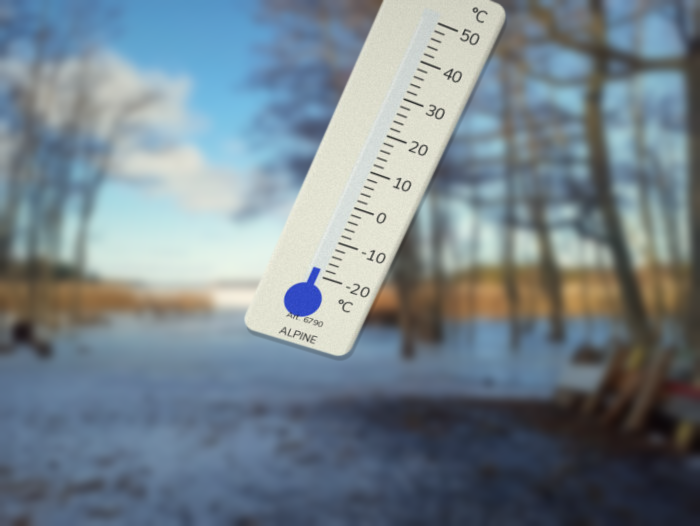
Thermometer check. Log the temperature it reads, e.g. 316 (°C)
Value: -18 (°C)
